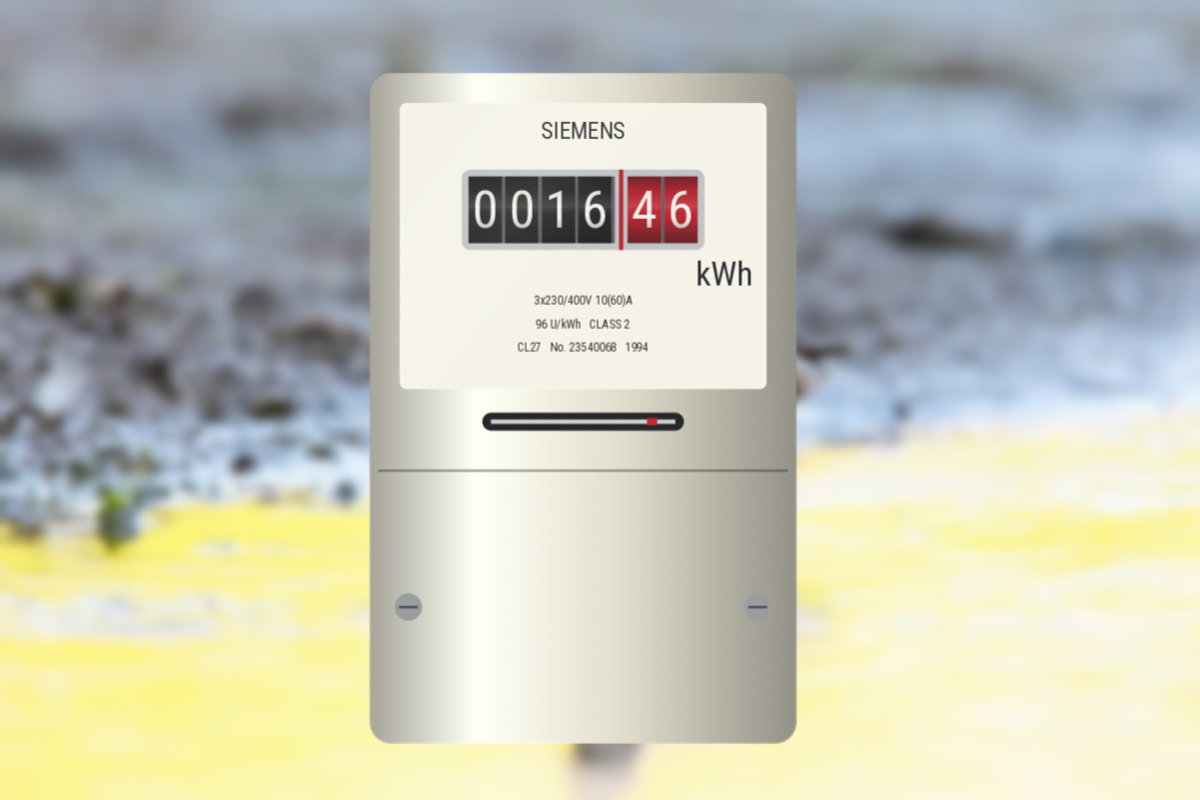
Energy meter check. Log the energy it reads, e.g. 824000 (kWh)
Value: 16.46 (kWh)
